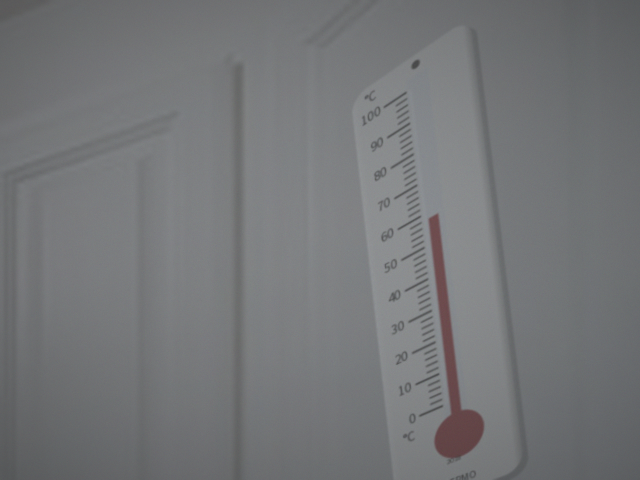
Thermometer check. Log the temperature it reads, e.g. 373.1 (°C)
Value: 58 (°C)
